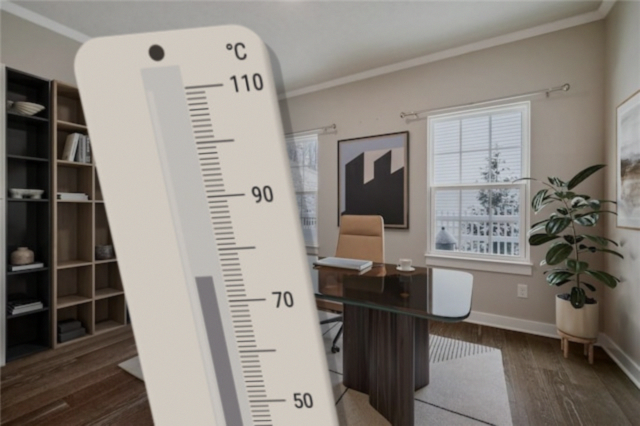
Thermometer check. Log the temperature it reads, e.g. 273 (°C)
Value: 75 (°C)
